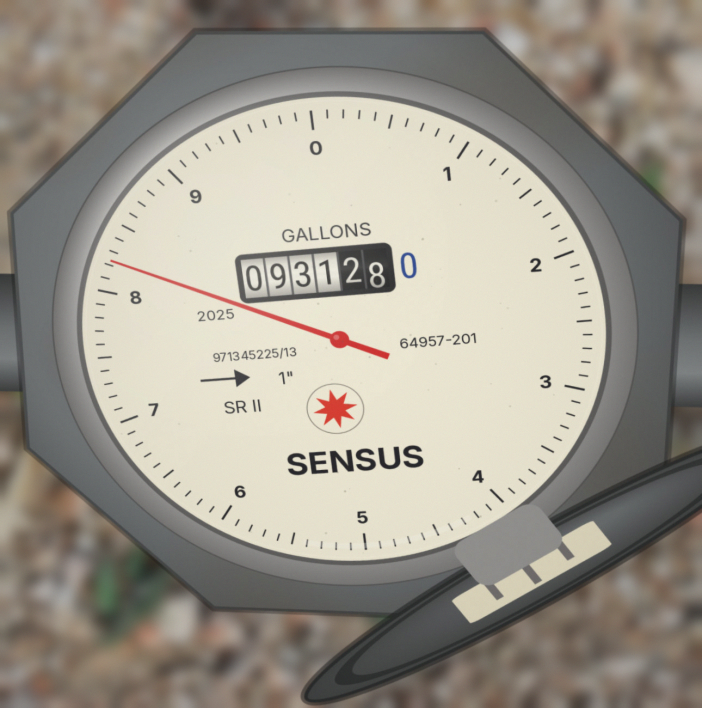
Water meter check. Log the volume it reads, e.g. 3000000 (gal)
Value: 931278.2 (gal)
